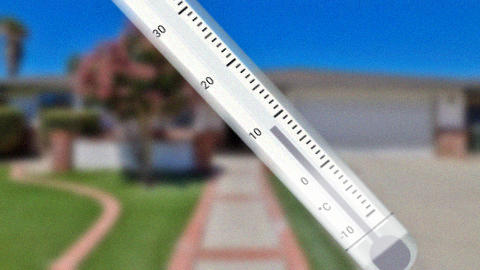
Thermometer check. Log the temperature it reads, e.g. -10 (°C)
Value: 9 (°C)
